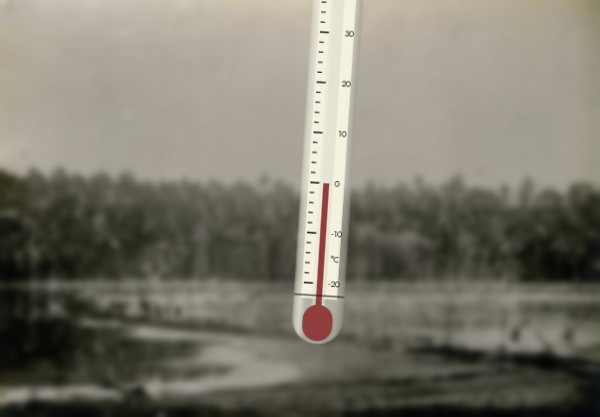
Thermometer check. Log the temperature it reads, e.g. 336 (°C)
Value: 0 (°C)
